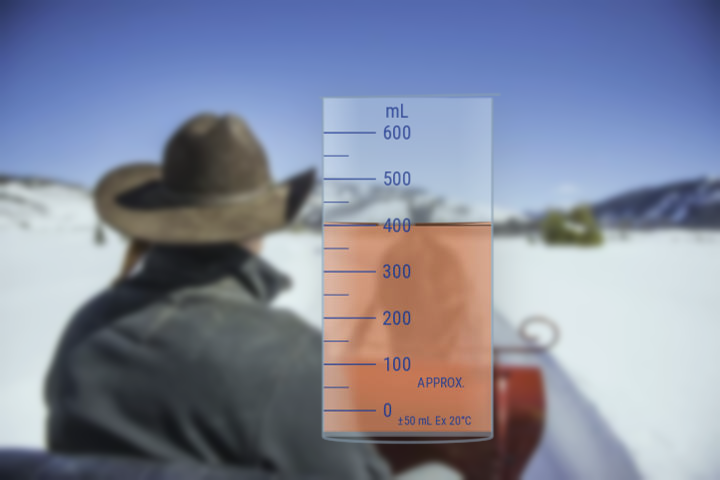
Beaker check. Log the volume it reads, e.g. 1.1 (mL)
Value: 400 (mL)
